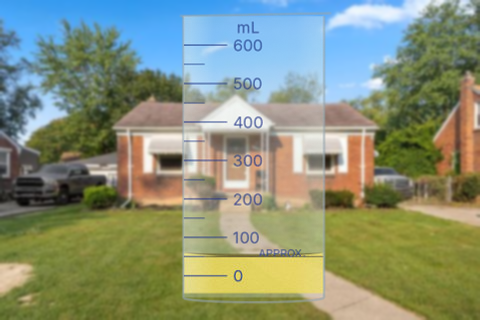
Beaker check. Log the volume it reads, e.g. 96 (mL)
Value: 50 (mL)
